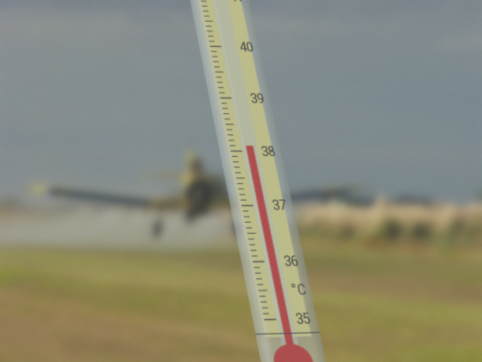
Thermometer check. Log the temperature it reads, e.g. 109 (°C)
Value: 38.1 (°C)
